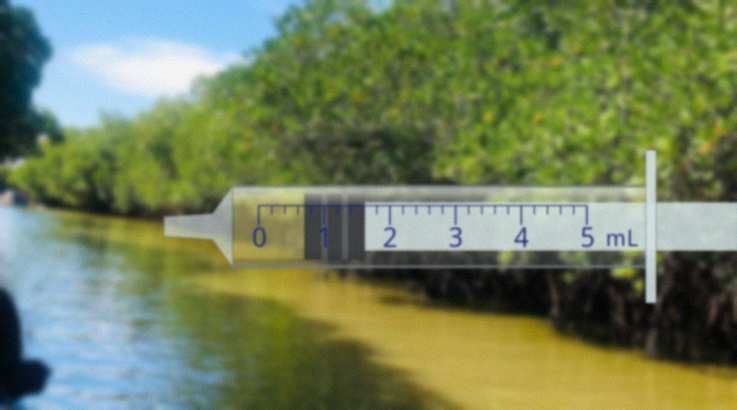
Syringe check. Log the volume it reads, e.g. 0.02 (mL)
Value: 0.7 (mL)
